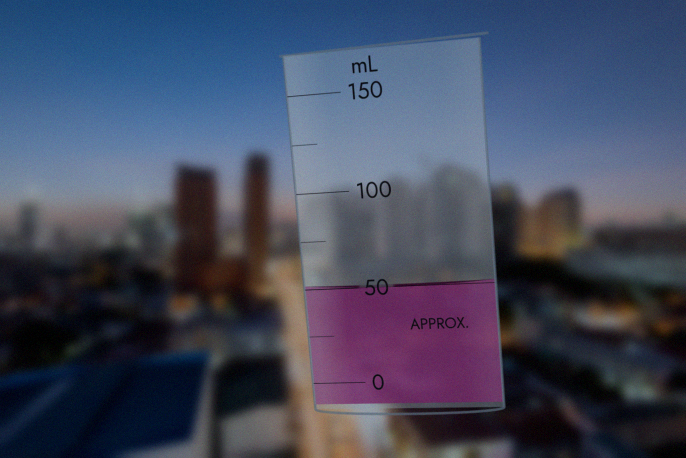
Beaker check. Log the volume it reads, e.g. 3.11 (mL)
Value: 50 (mL)
